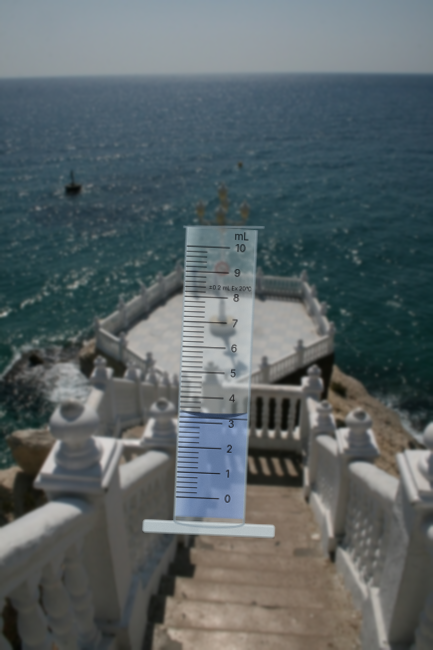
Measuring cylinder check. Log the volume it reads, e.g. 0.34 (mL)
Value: 3.2 (mL)
